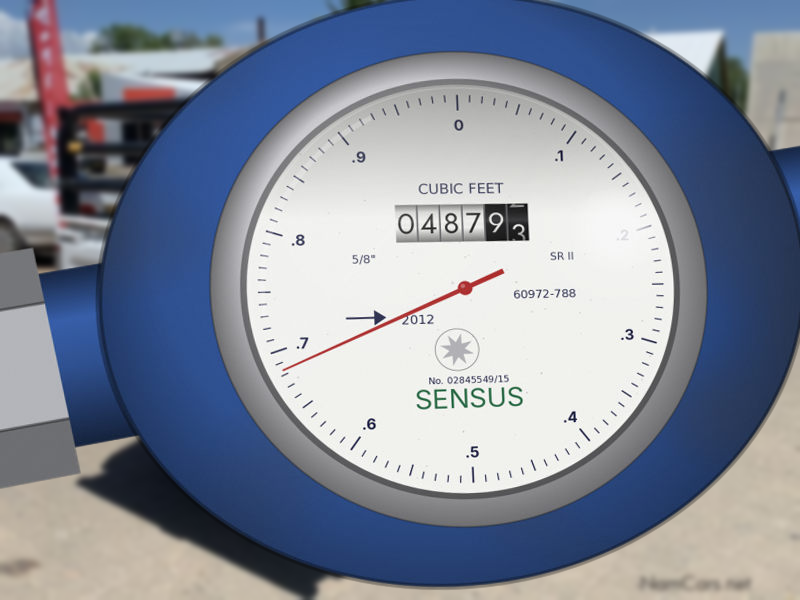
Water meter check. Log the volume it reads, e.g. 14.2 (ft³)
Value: 48792.68 (ft³)
